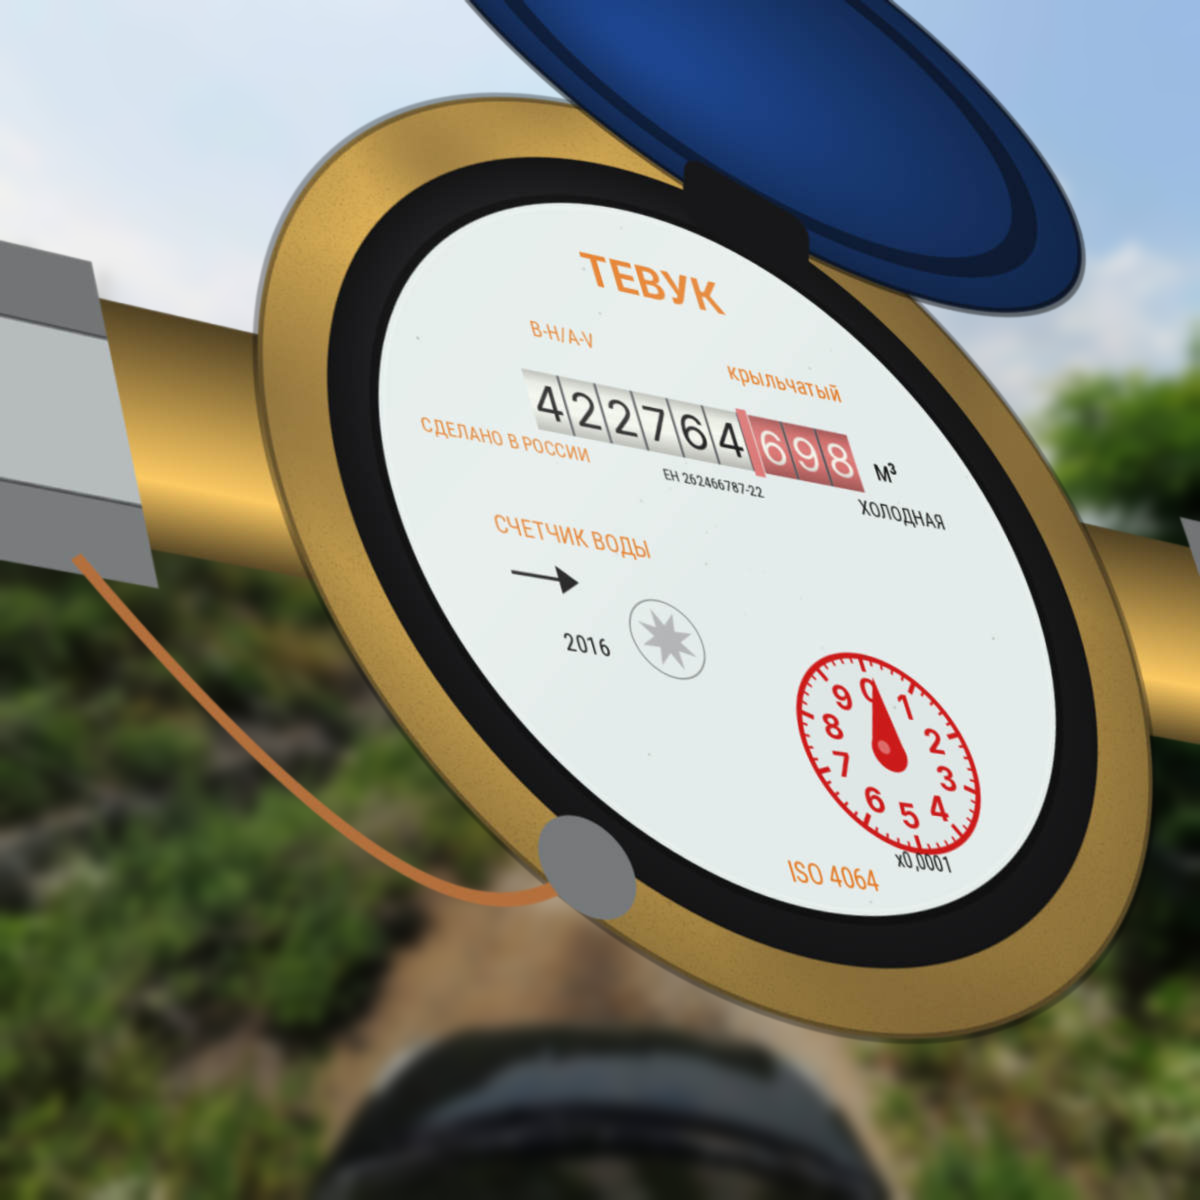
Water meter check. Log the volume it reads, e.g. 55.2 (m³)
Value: 422764.6980 (m³)
